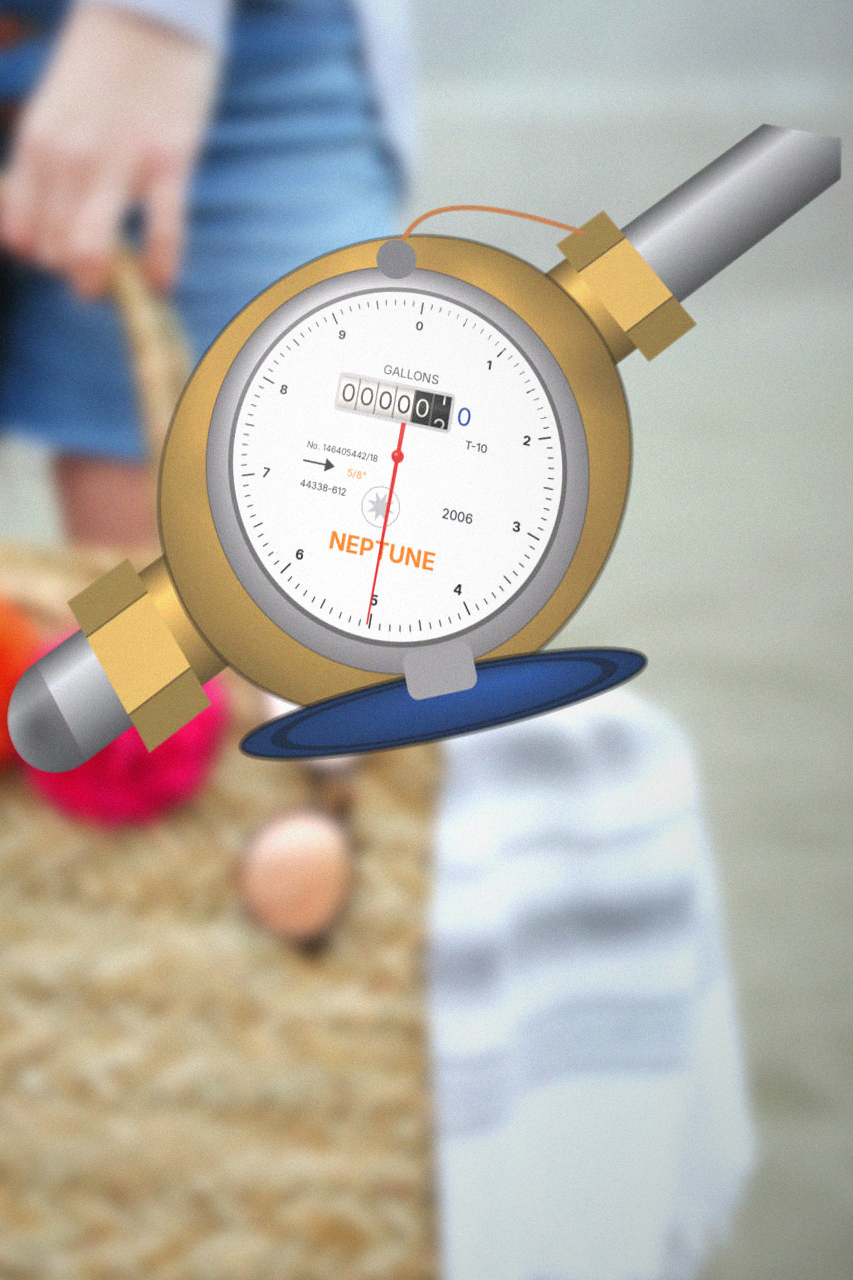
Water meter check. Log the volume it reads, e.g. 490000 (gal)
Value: 15.0 (gal)
